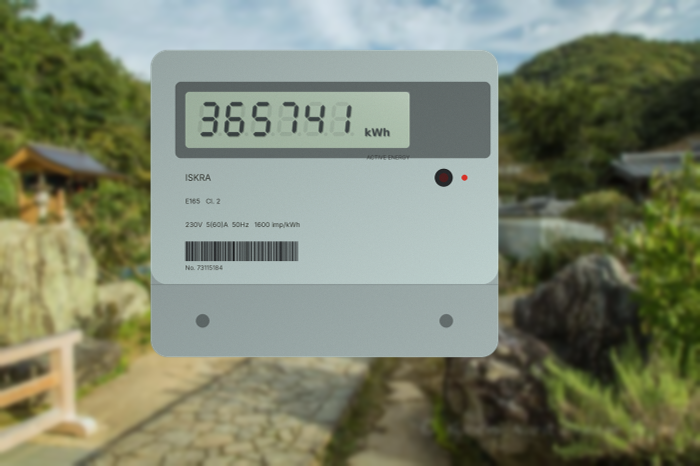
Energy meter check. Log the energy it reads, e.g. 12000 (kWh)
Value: 365741 (kWh)
